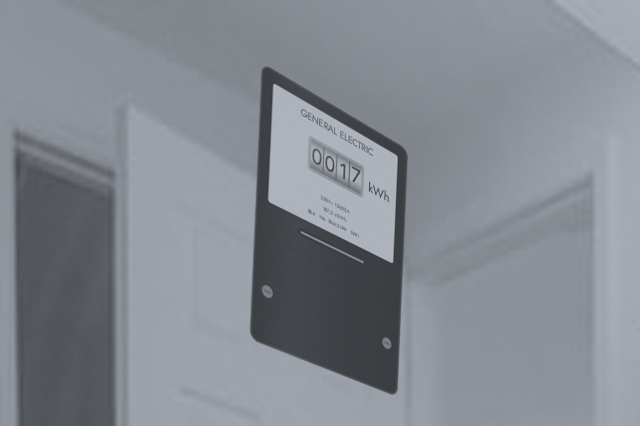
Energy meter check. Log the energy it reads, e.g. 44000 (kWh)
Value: 17 (kWh)
